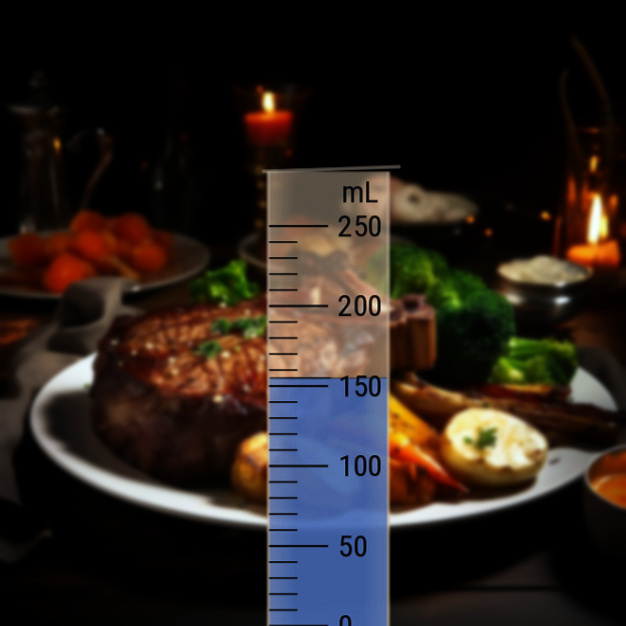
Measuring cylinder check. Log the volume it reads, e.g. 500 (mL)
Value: 155 (mL)
